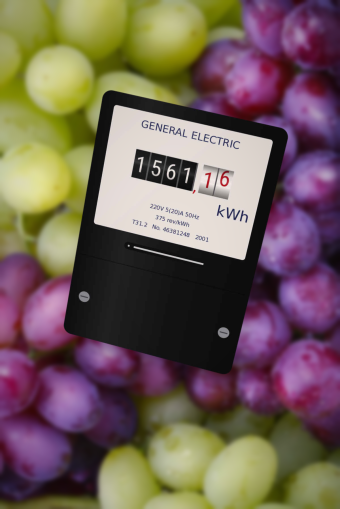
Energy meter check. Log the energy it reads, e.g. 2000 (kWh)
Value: 1561.16 (kWh)
